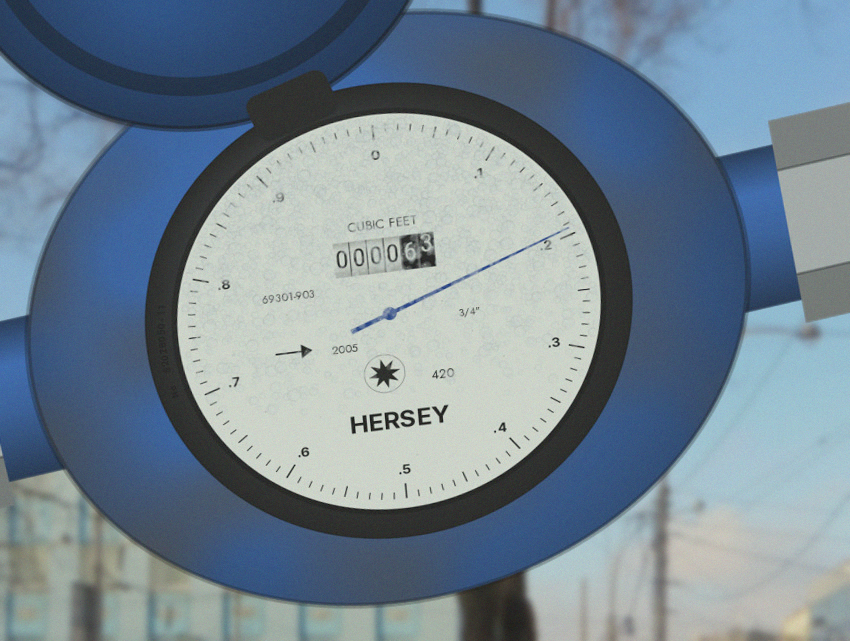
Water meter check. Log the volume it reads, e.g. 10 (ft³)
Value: 63.19 (ft³)
